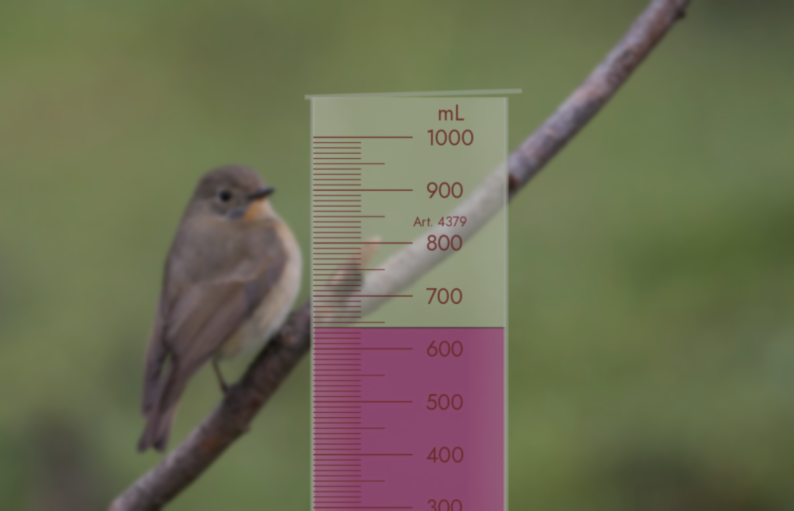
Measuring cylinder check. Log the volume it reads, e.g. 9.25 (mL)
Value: 640 (mL)
